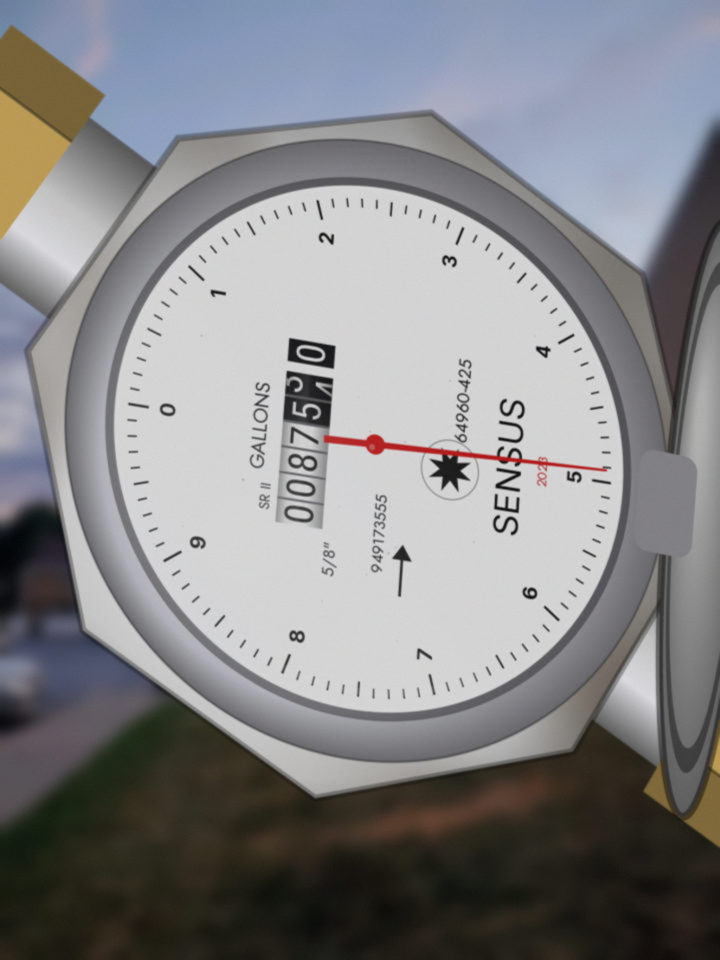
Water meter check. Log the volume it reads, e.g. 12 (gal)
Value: 87534.9 (gal)
